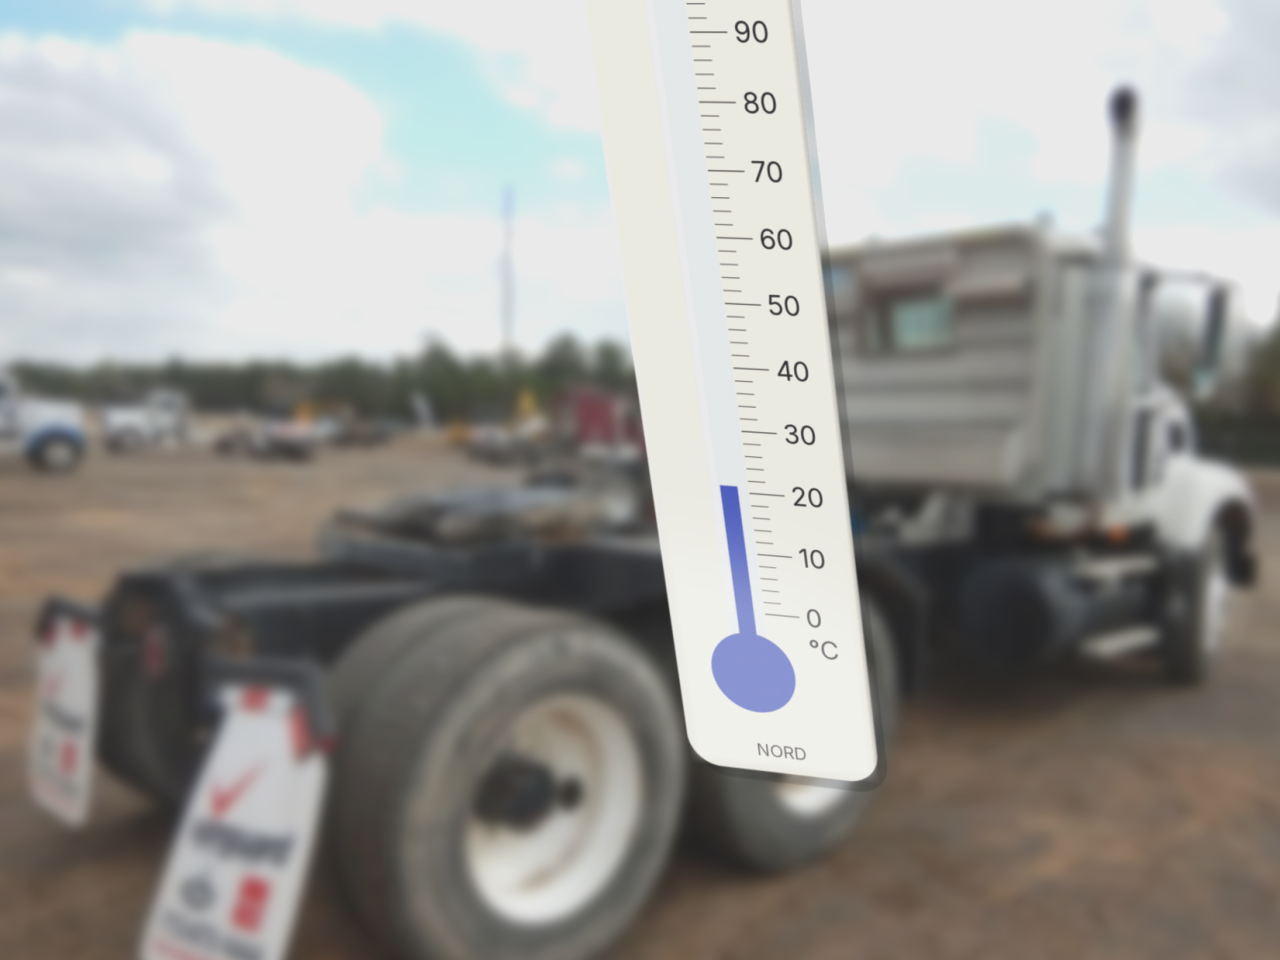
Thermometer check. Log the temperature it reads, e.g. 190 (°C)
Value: 21 (°C)
